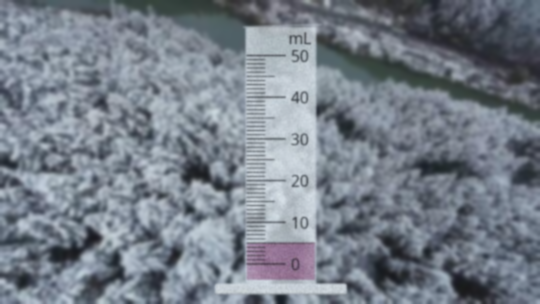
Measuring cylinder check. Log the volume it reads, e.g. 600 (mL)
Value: 5 (mL)
